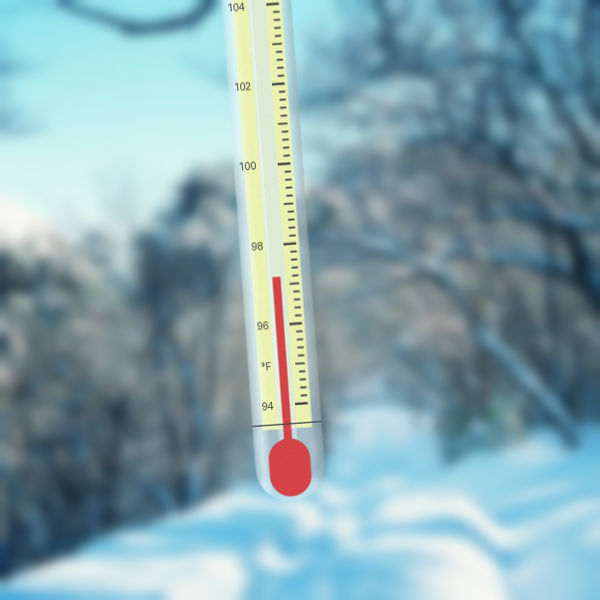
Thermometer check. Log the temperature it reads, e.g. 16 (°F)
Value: 97.2 (°F)
